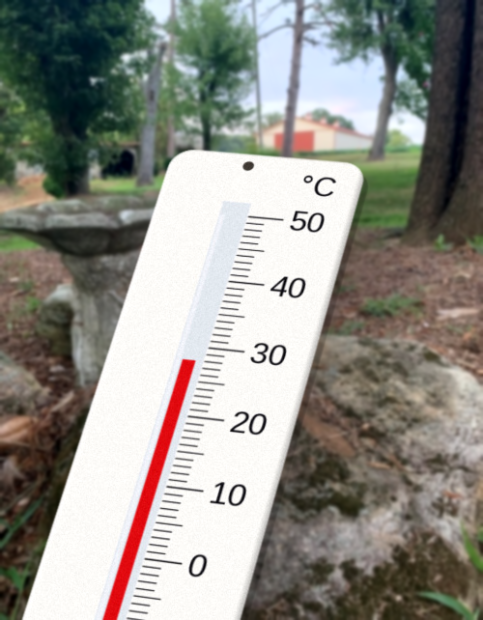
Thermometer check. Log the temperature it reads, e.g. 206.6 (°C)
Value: 28 (°C)
